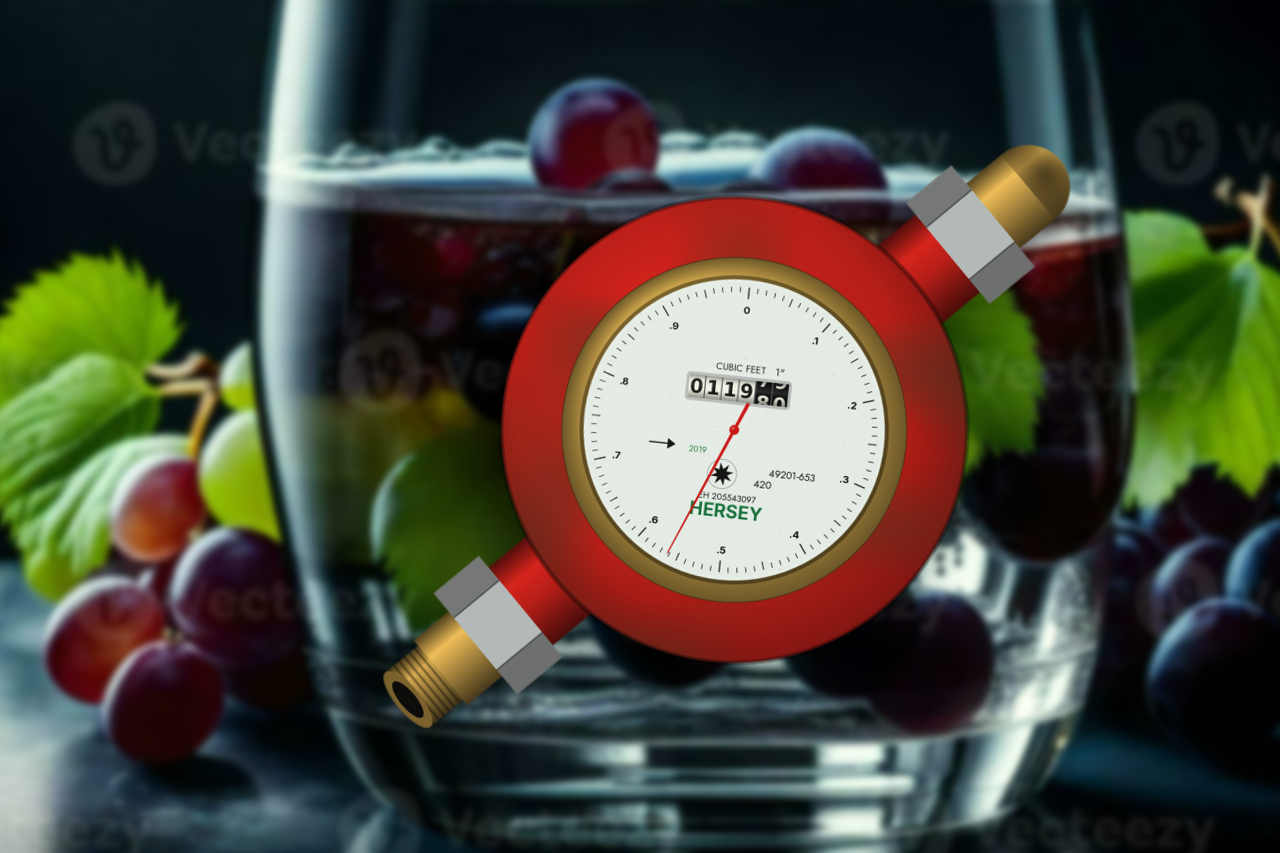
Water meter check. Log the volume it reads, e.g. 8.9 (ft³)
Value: 11979.56 (ft³)
